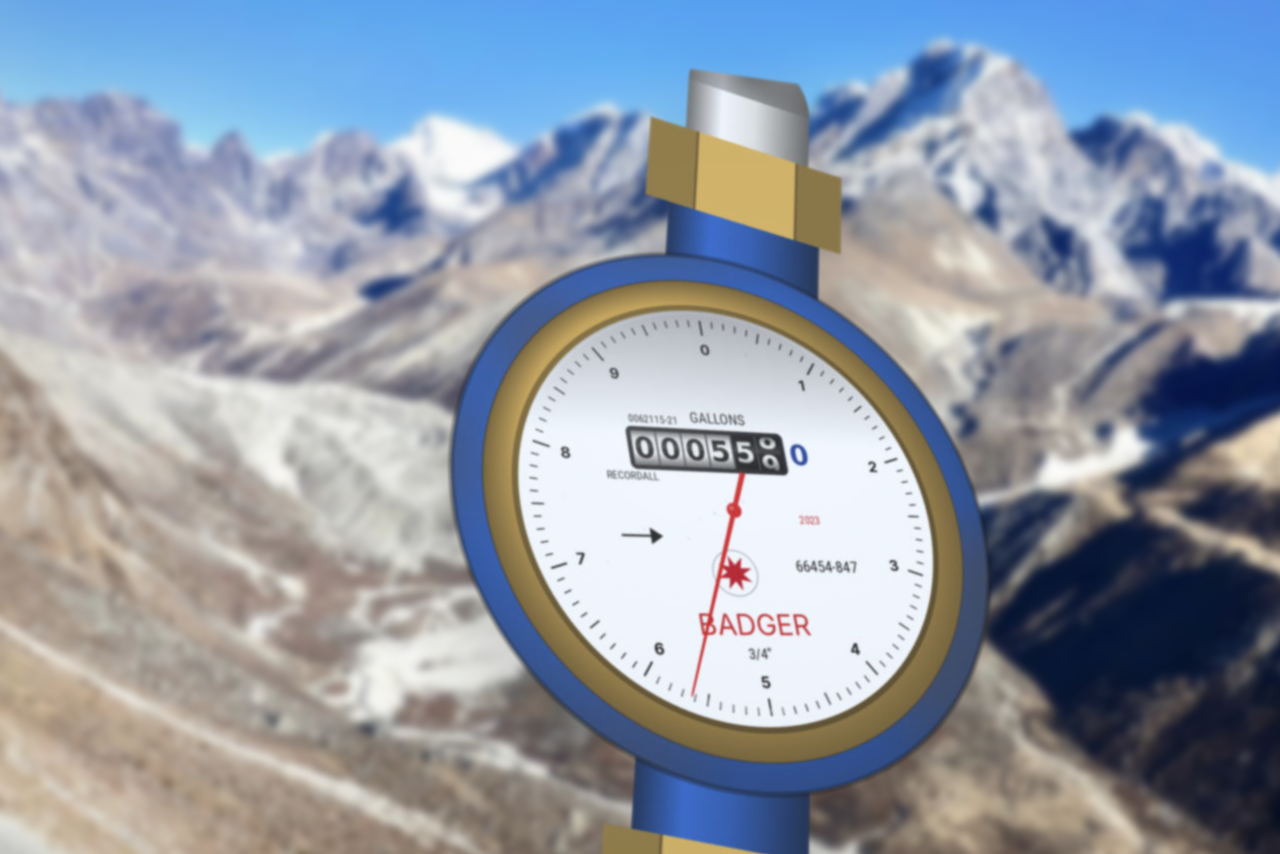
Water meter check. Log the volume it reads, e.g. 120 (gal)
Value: 5585.6 (gal)
